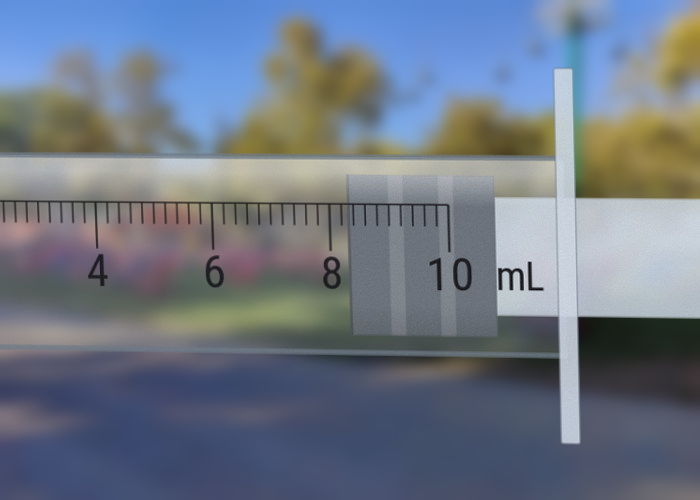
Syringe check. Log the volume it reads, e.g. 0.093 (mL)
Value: 8.3 (mL)
